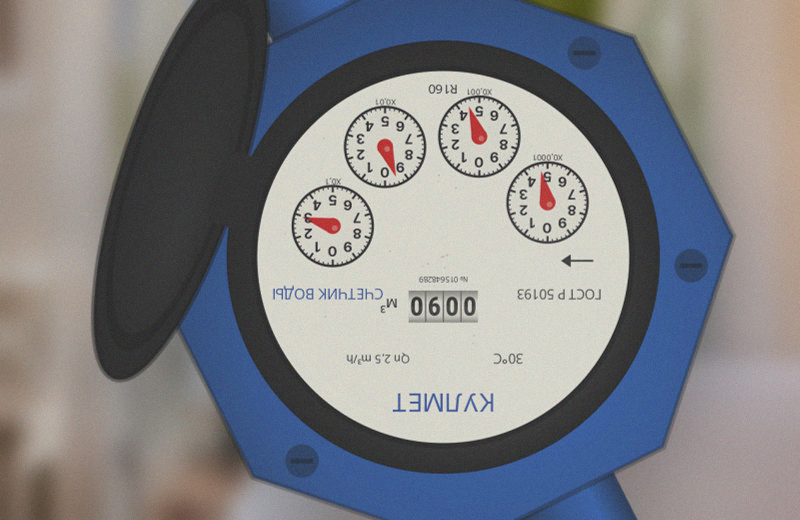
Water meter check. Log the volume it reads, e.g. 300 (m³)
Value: 90.2944 (m³)
